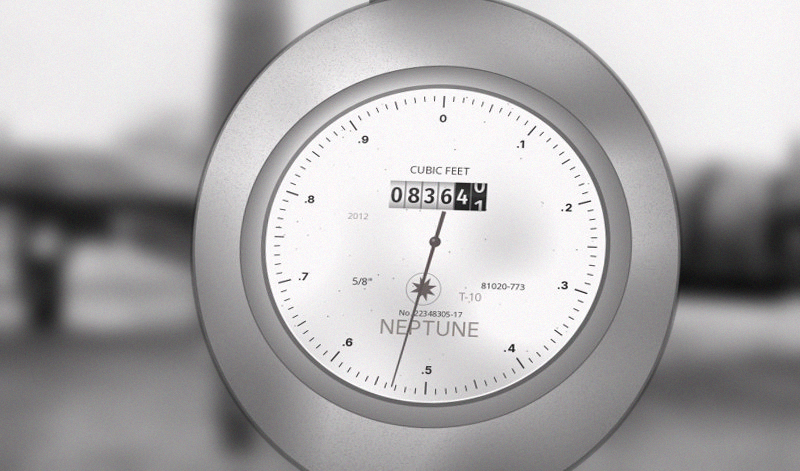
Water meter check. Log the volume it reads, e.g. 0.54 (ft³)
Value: 83640.53 (ft³)
